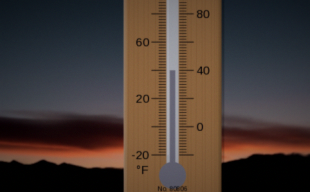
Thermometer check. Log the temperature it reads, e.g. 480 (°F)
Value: 40 (°F)
